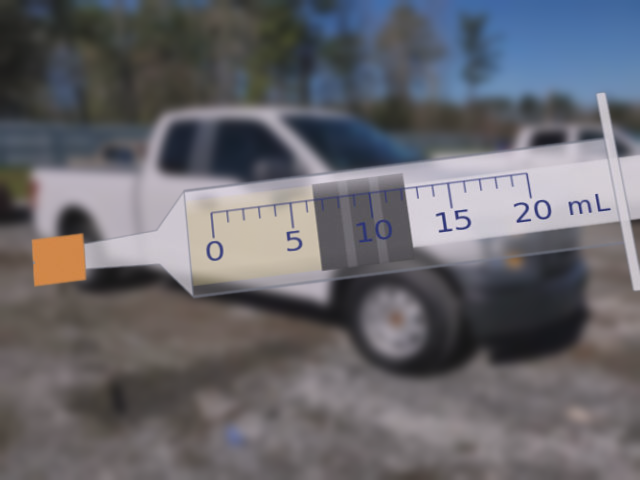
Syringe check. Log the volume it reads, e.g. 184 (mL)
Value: 6.5 (mL)
